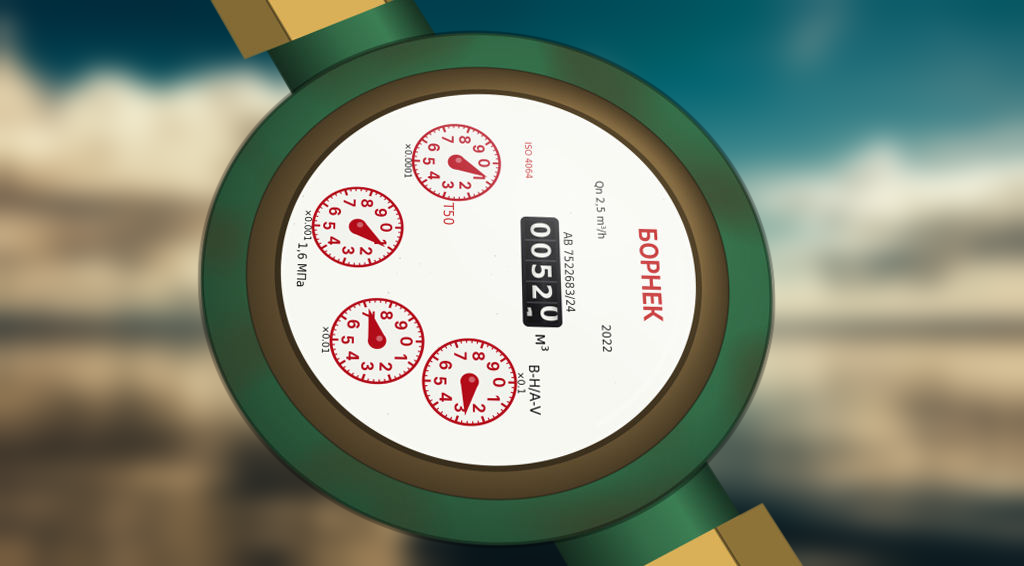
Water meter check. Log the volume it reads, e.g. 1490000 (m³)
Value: 520.2710 (m³)
